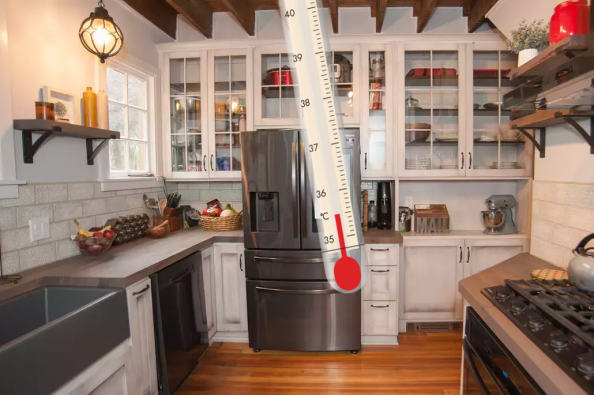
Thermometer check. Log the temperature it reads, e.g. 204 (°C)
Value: 35.5 (°C)
